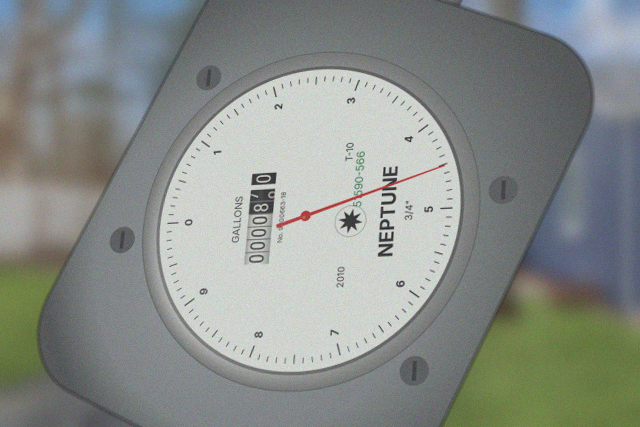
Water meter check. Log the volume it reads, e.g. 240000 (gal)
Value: 874.5 (gal)
